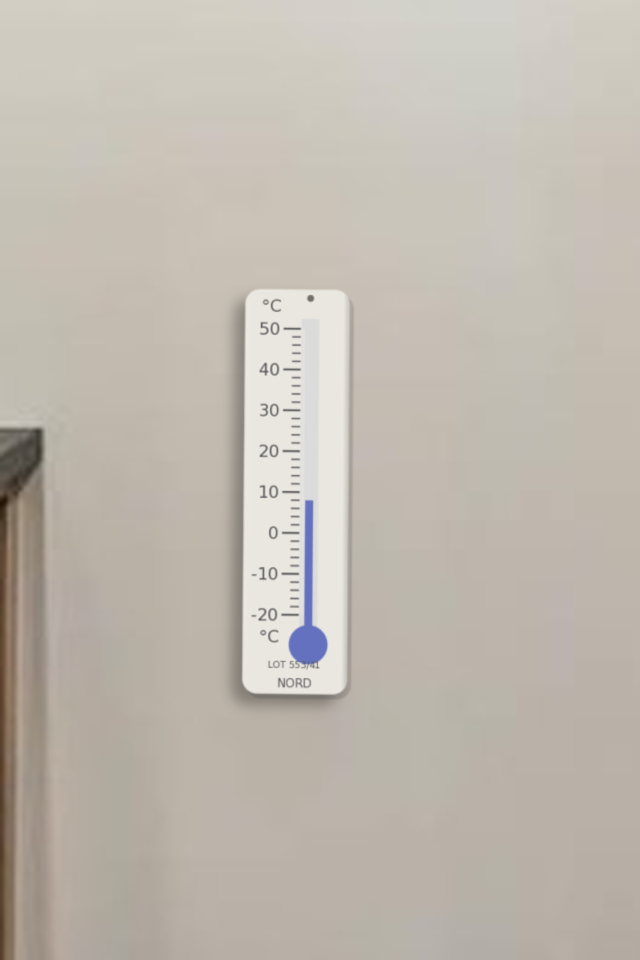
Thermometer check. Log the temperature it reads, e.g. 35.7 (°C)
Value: 8 (°C)
